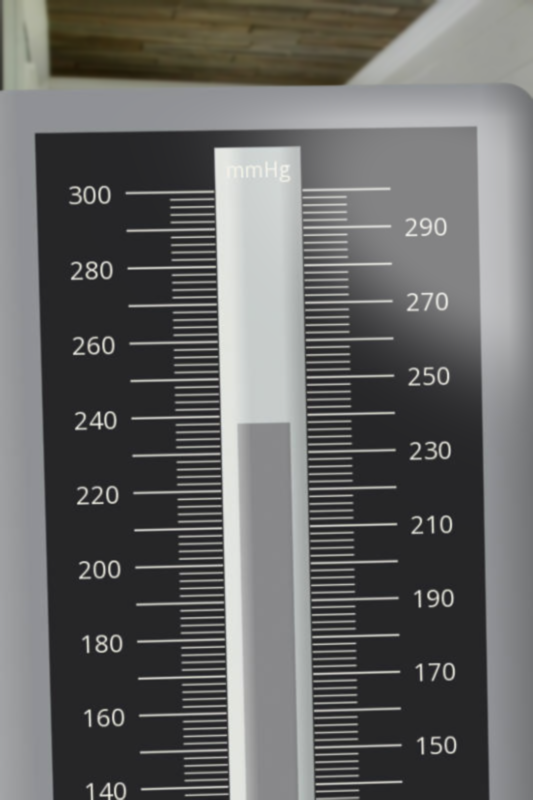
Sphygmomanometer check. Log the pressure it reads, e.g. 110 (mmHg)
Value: 238 (mmHg)
